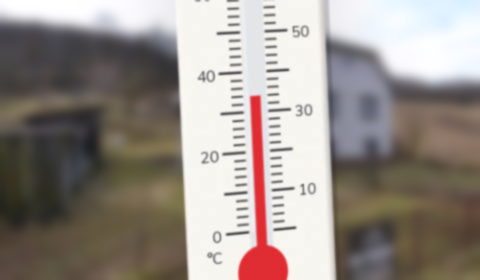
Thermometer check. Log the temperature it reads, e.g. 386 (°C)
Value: 34 (°C)
